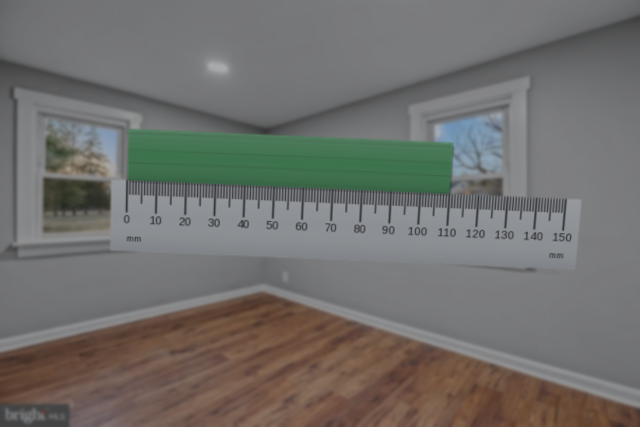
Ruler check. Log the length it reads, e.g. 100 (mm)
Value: 110 (mm)
